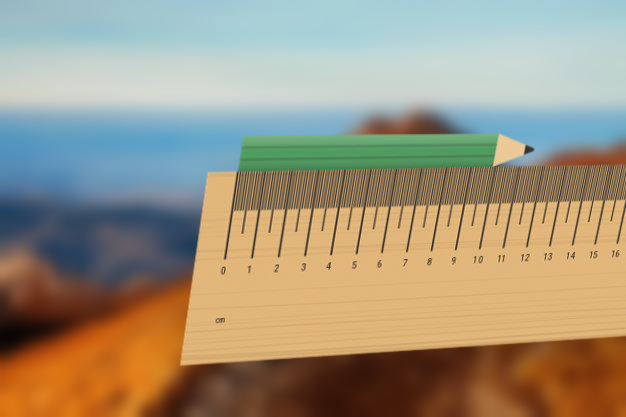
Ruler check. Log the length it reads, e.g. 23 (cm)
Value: 11.5 (cm)
